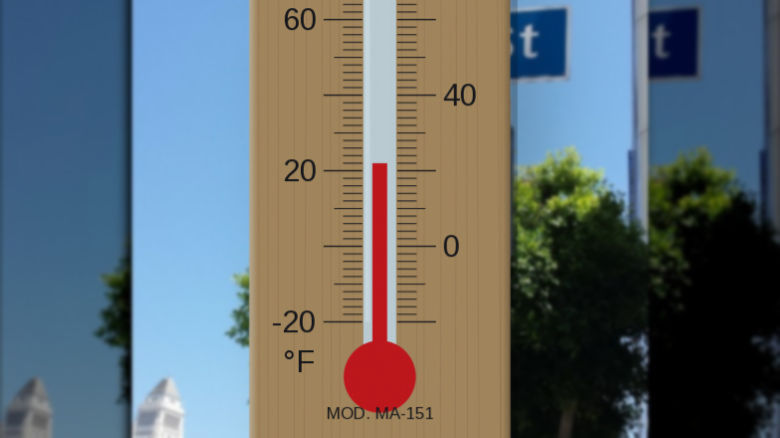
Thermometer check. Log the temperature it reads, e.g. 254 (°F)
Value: 22 (°F)
